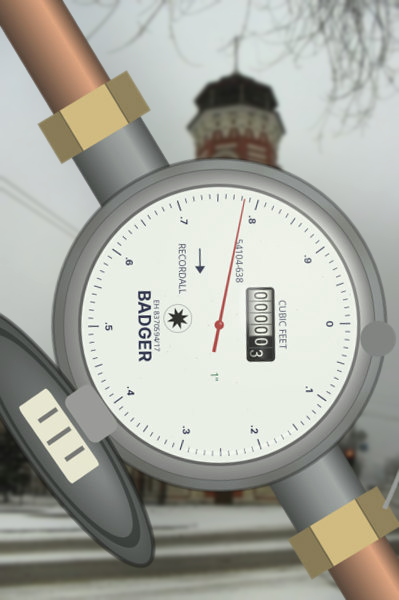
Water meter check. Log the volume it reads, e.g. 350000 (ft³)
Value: 2.78 (ft³)
